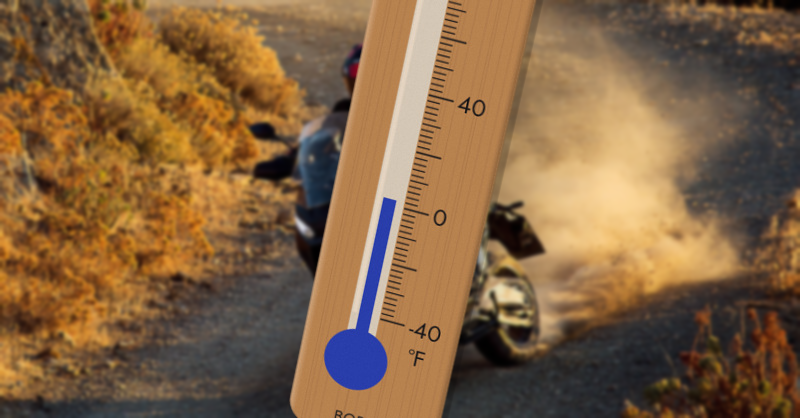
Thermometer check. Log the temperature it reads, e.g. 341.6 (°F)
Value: 2 (°F)
